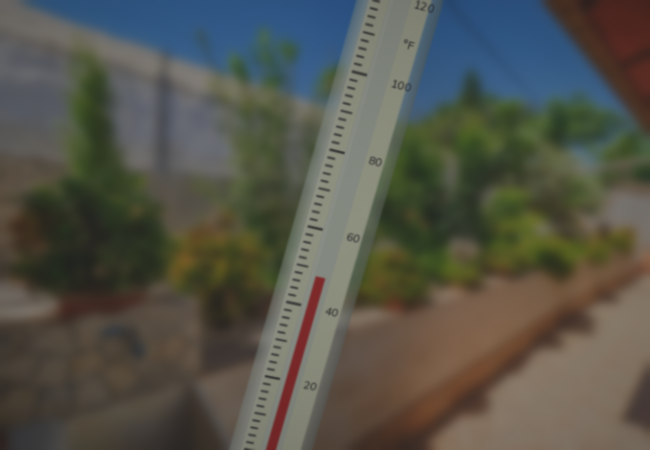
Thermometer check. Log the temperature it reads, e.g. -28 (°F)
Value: 48 (°F)
